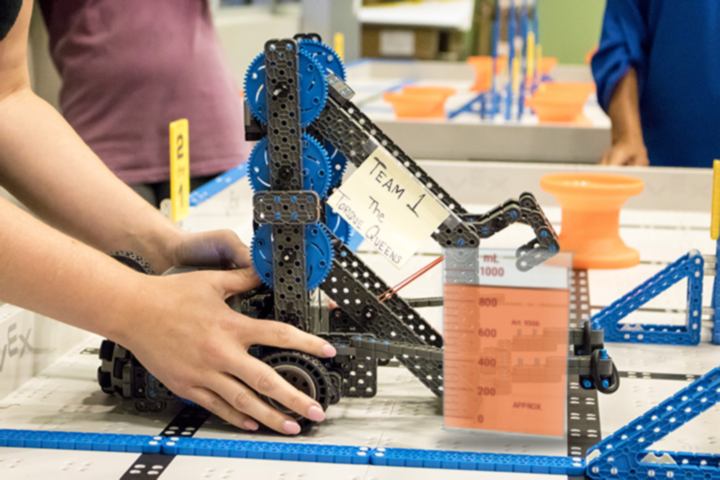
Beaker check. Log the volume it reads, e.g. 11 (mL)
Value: 900 (mL)
